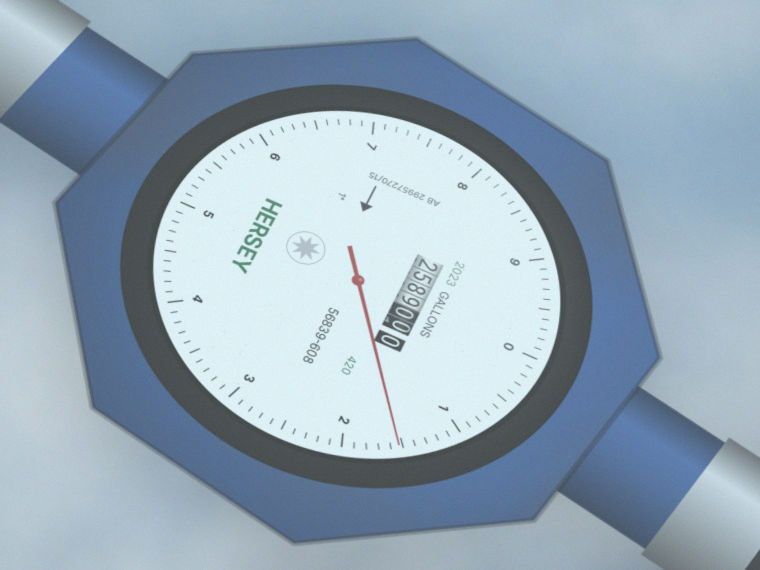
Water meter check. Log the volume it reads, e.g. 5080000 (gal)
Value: 2589001.5 (gal)
